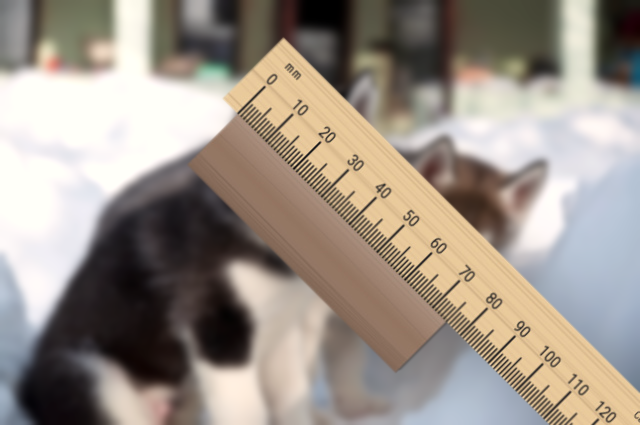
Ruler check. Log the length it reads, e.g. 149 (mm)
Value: 75 (mm)
